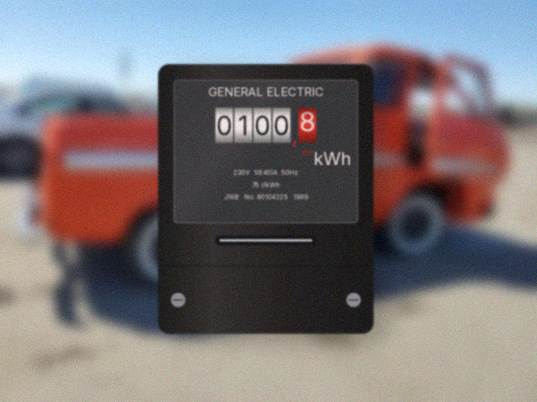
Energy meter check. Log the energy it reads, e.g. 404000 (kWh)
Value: 100.8 (kWh)
